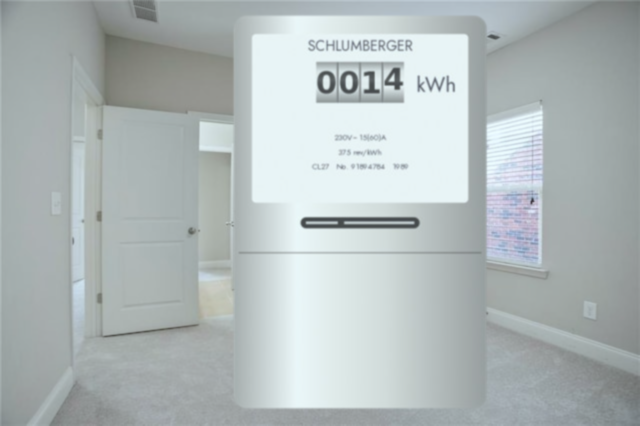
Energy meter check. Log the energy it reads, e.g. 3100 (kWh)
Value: 14 (kWh)
